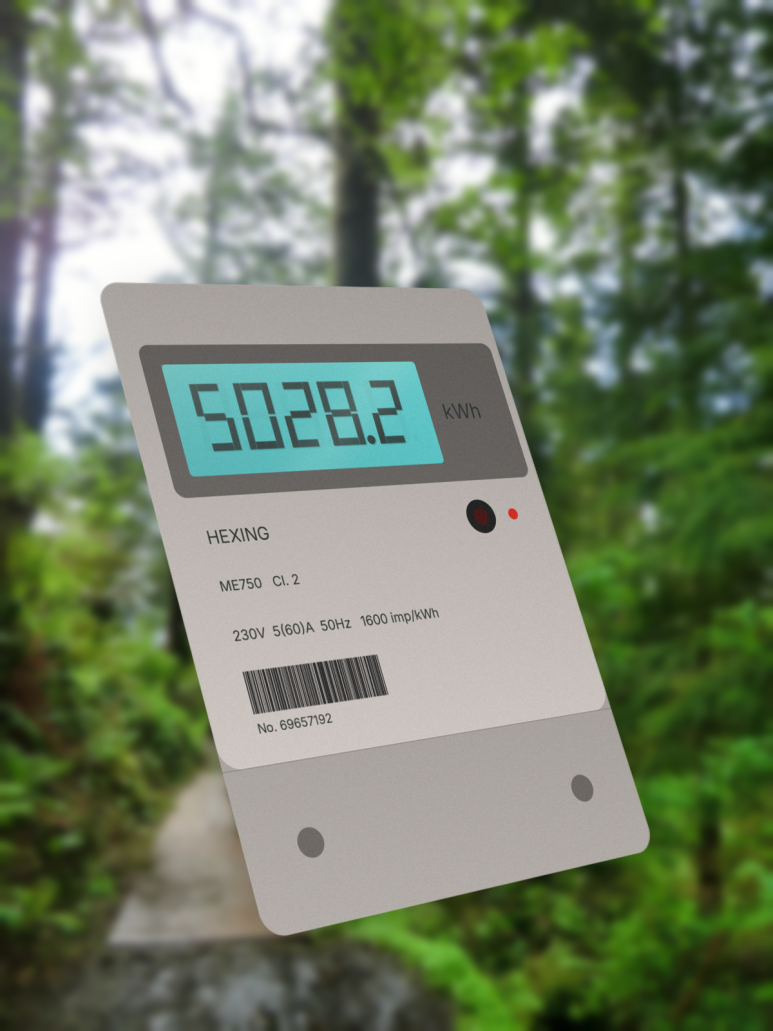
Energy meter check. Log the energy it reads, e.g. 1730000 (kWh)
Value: 5028.2 (kWh)
